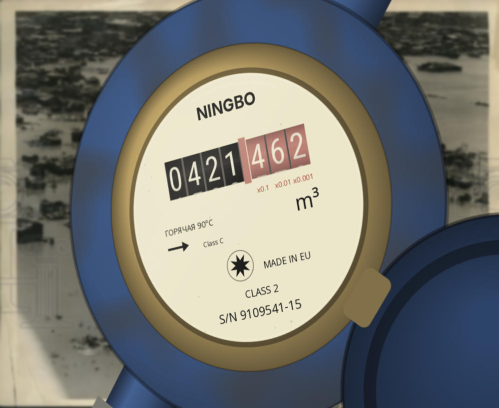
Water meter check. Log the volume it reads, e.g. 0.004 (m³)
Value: 421.462 (m³)
